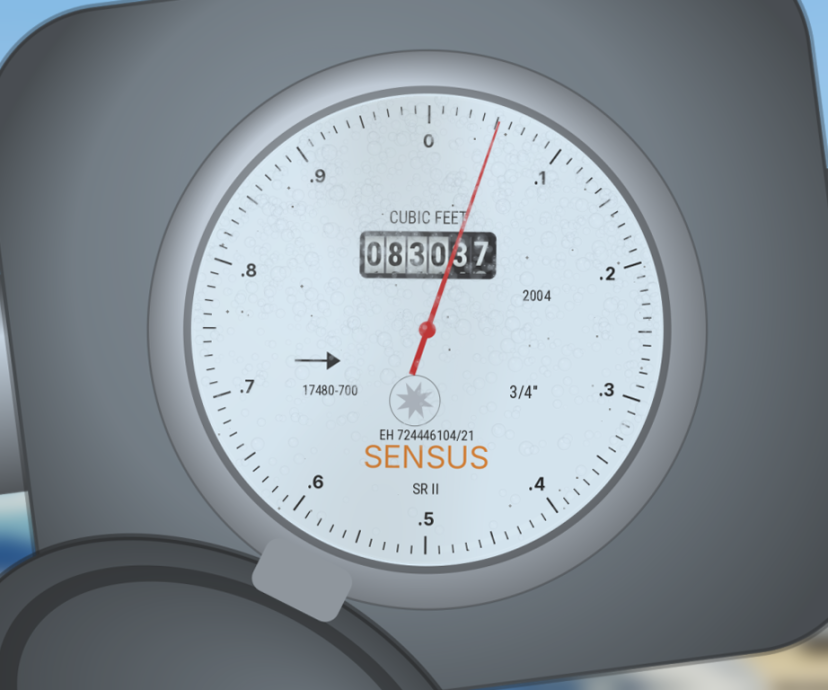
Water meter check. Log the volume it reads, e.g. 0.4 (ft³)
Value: 83037.05 (ft³)
